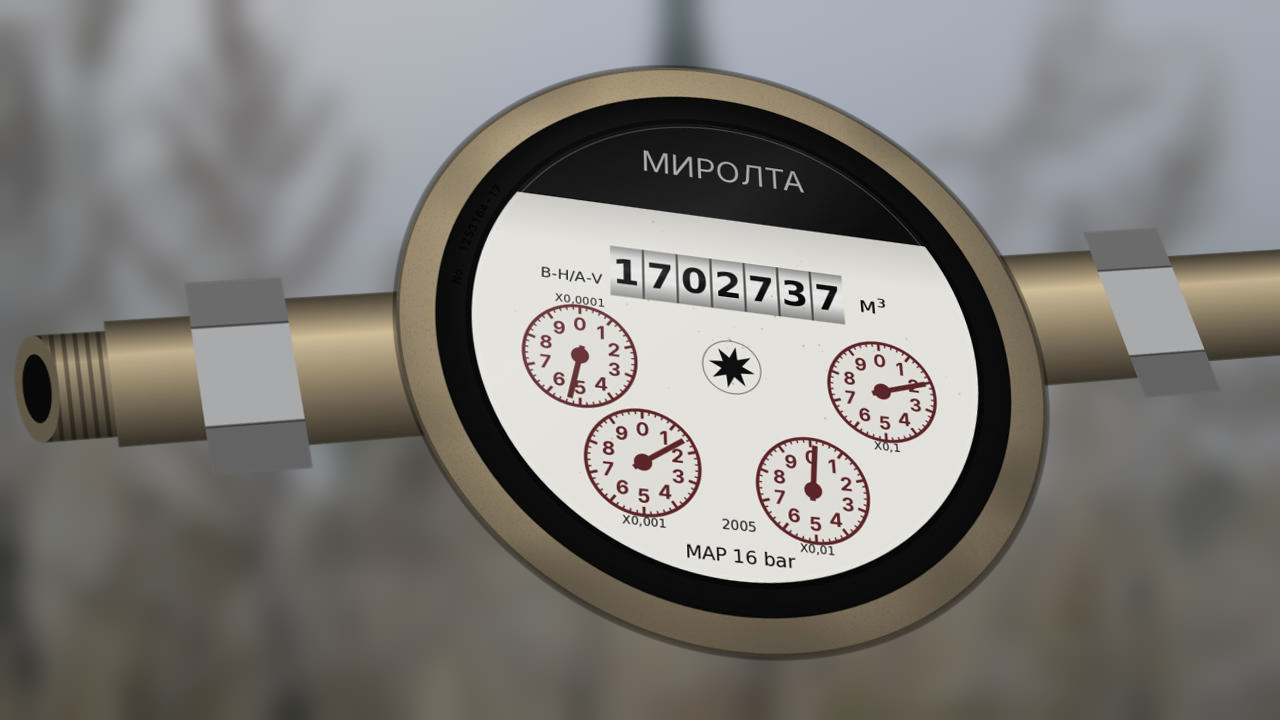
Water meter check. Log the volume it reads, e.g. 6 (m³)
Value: 1702737.2015 (m³)
